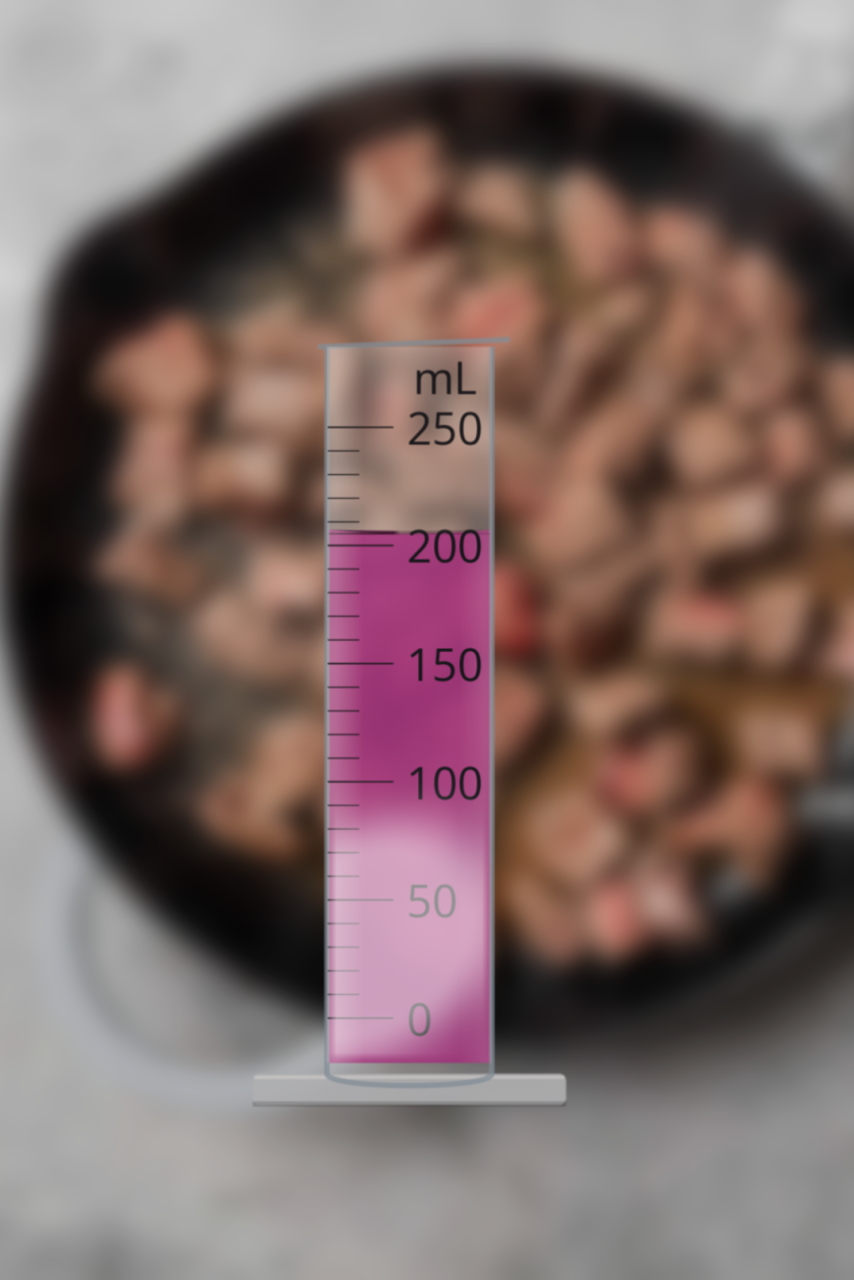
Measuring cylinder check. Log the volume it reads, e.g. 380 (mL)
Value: 205 (mL)
